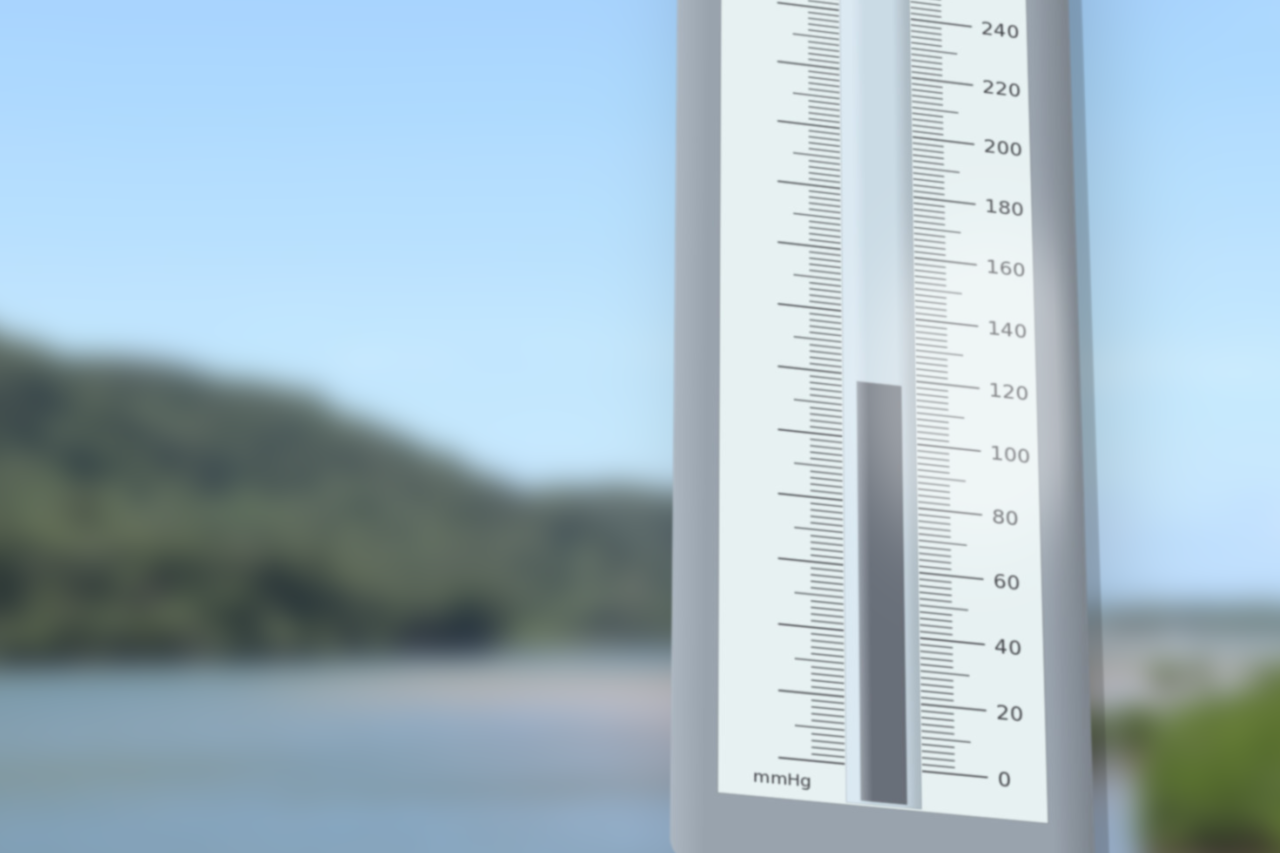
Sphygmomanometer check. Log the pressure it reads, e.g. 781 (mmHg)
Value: 118 (mmHg)
